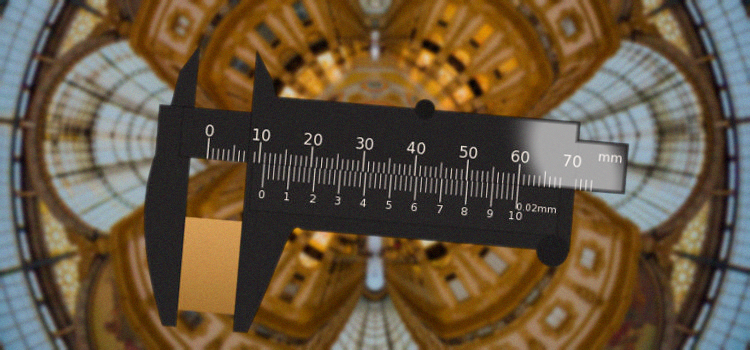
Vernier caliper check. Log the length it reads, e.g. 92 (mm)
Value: 11.0 (mm)
